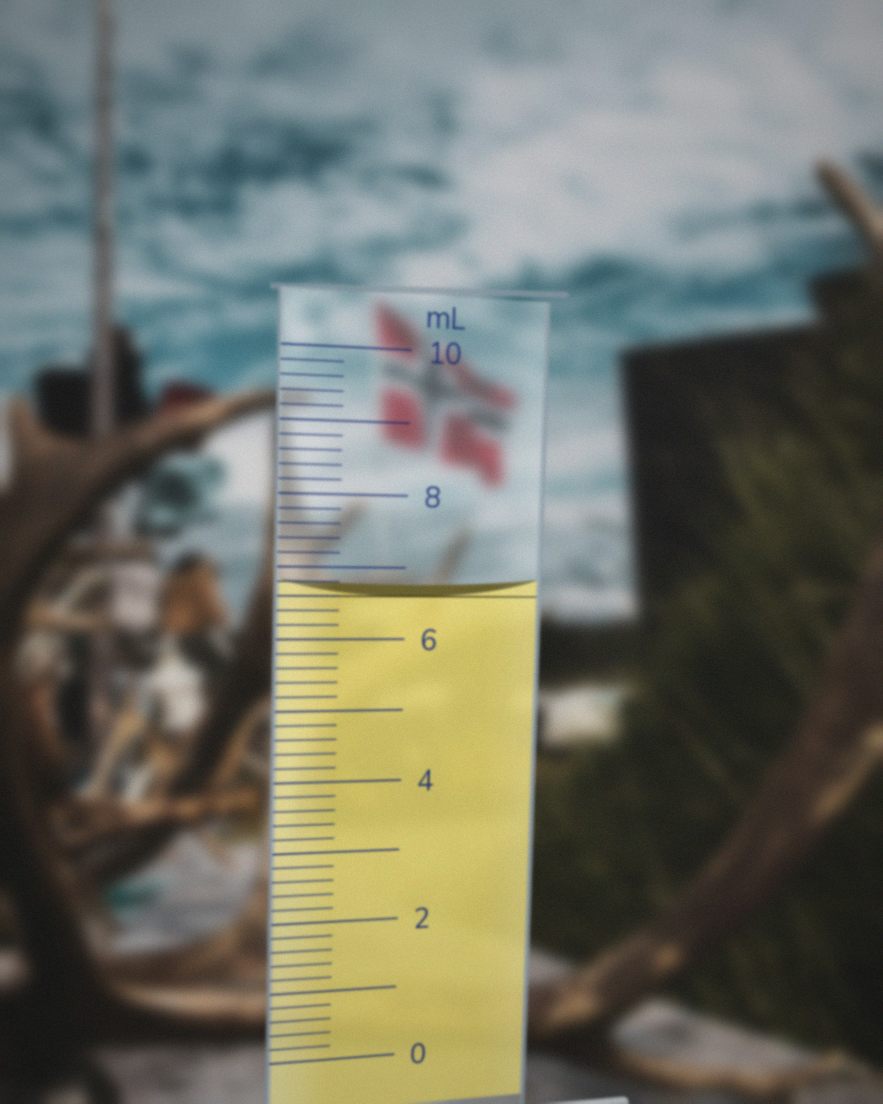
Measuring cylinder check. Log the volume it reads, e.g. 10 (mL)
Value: 6.6 (mL)
